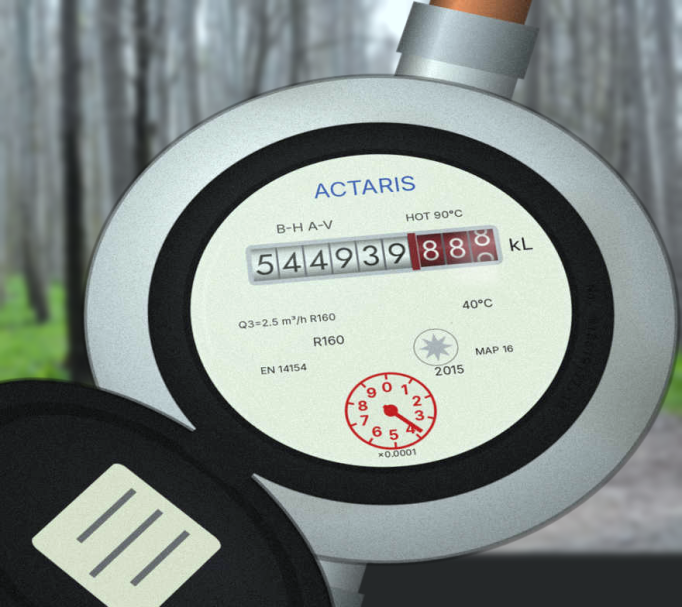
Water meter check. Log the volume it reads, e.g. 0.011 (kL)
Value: 544939.8883 (kL)
